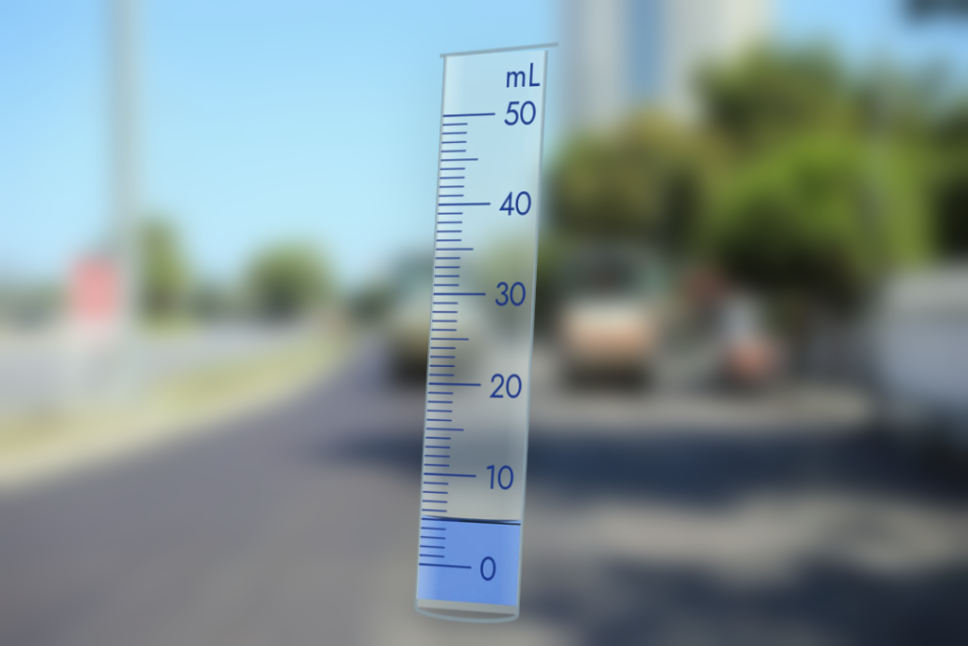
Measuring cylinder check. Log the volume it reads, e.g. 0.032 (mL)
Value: 5 (mL)
